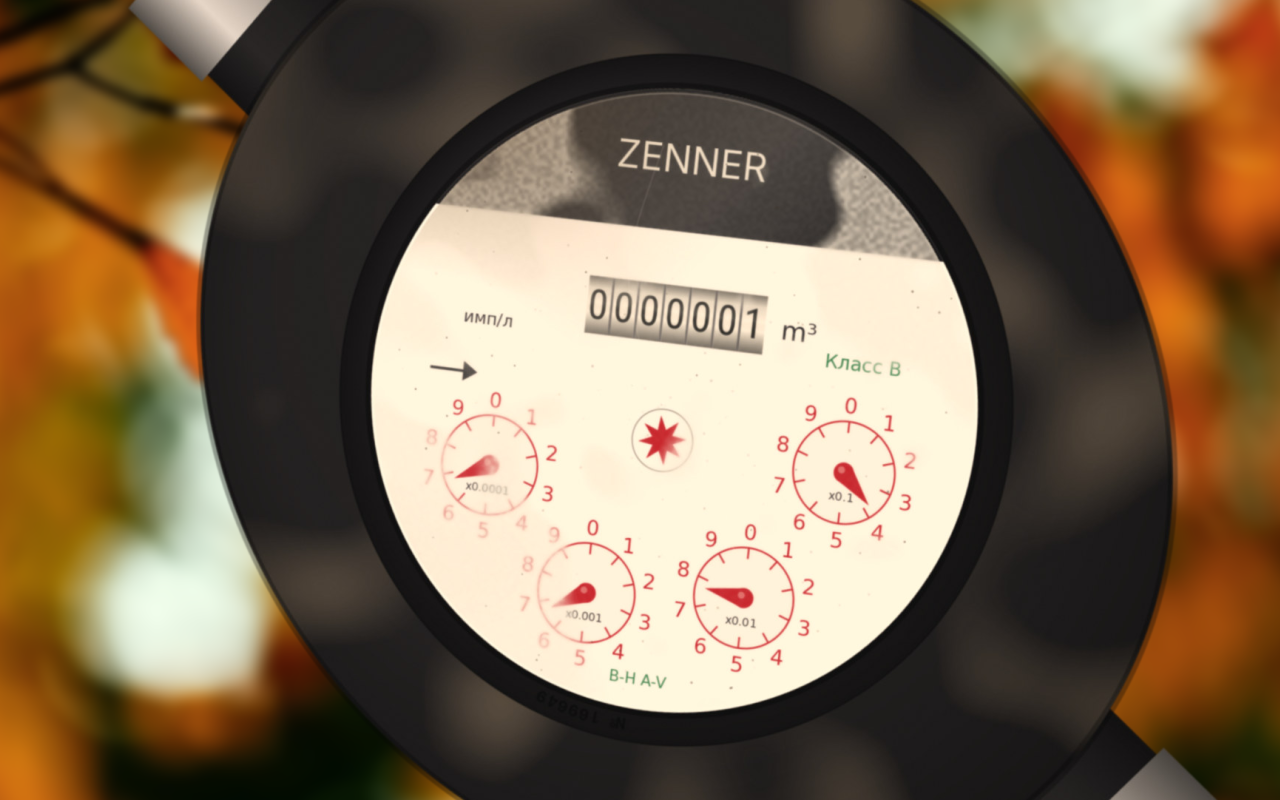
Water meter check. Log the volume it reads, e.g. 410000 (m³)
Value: 1.3766 (m³)
